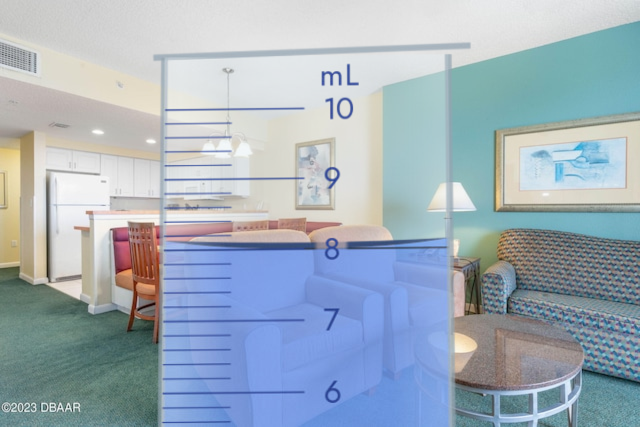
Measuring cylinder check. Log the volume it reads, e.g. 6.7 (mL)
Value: 8 (mL)
